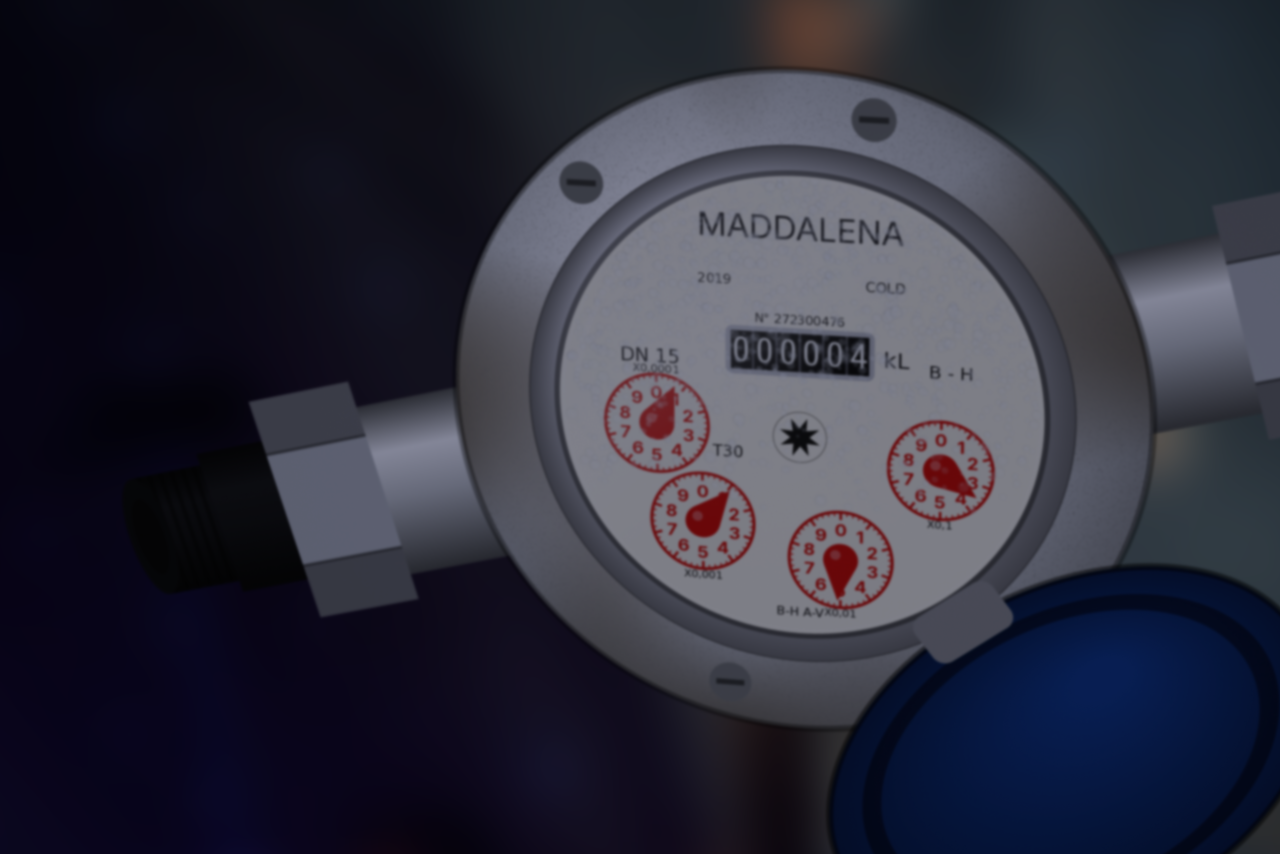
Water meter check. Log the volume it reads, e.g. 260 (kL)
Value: 4.3510 (kL)
